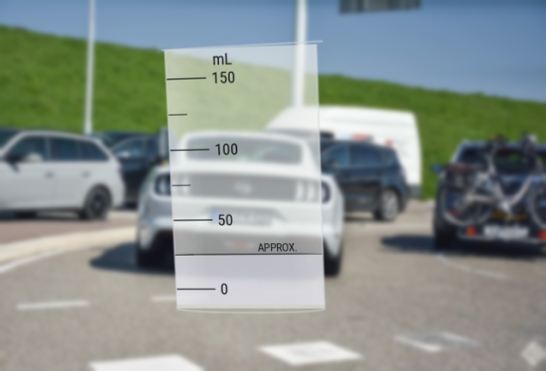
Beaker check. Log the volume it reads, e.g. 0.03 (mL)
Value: 25 (mL)
